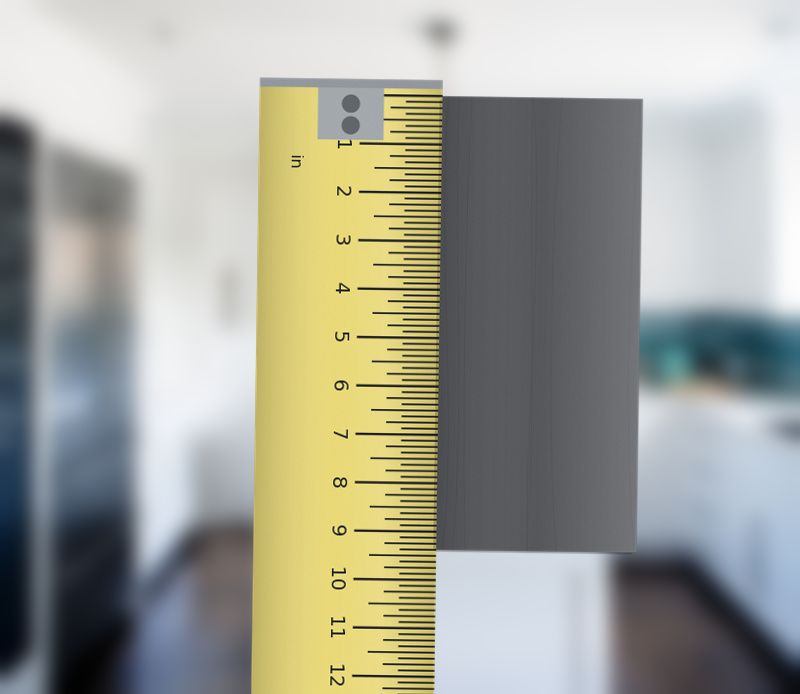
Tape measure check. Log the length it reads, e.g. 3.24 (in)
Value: 9.375 (in)
